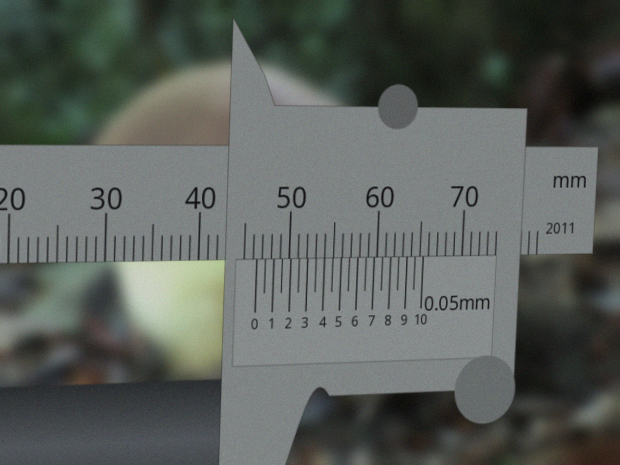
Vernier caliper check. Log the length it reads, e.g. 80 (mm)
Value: 46.4 (mm)
